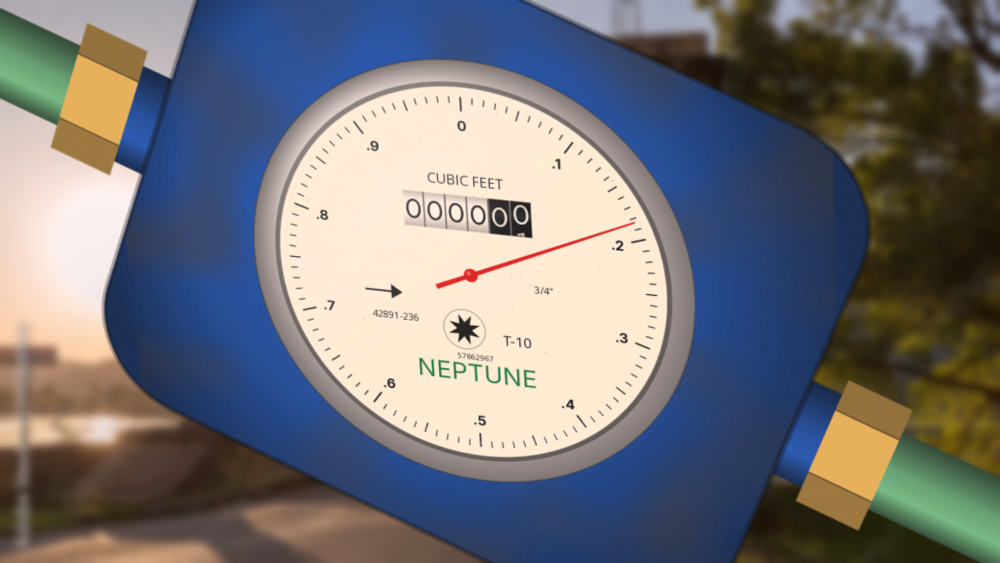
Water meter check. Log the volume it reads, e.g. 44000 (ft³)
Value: 0.18 (ft³)
